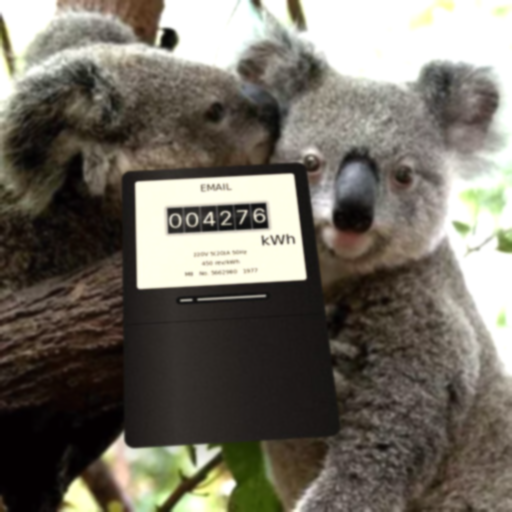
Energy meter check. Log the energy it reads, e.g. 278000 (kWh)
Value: 4276 (kWh)
